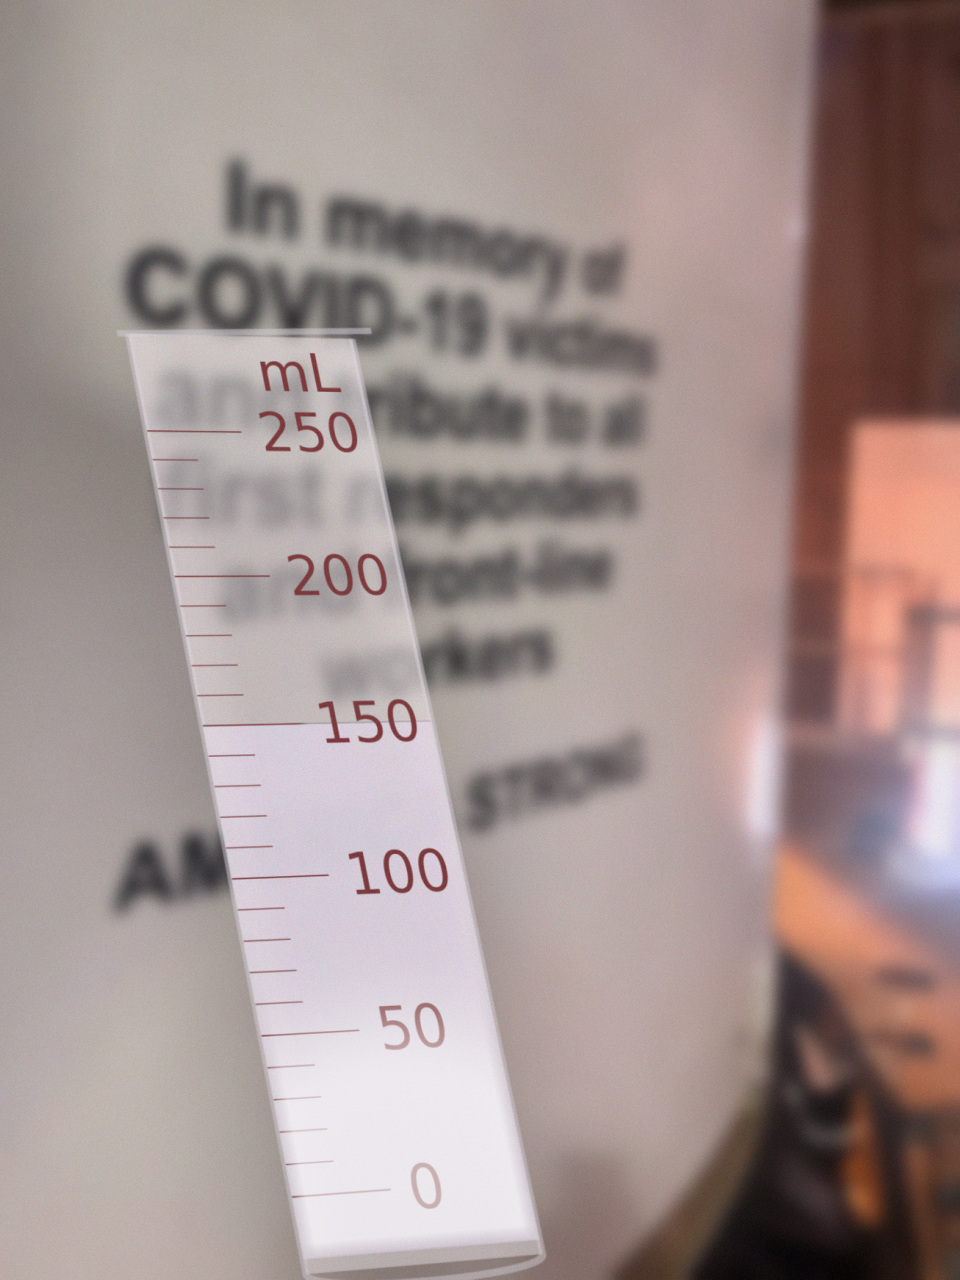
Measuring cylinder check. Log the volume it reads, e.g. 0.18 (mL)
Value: 150 (mL)
